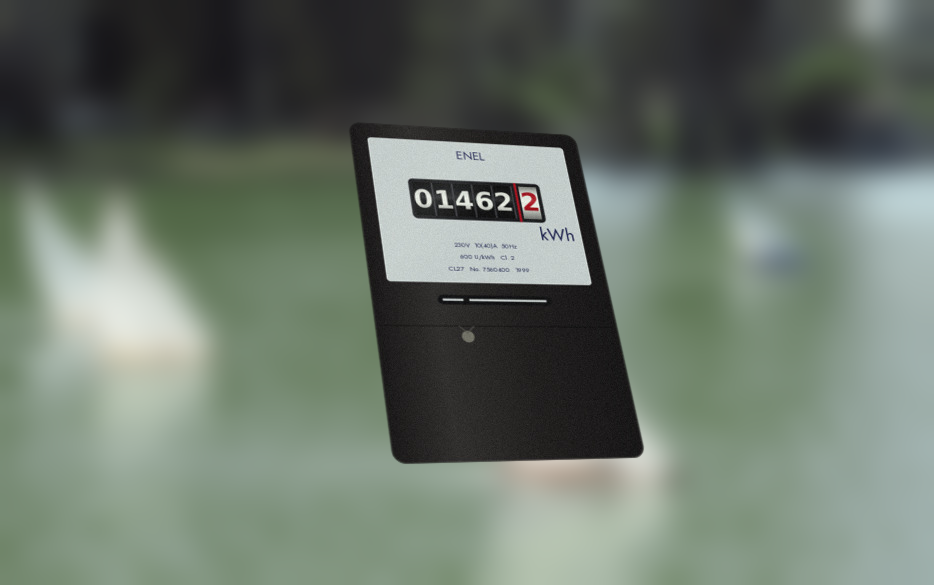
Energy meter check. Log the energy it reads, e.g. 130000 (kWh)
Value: 1462.2 (kWh)
